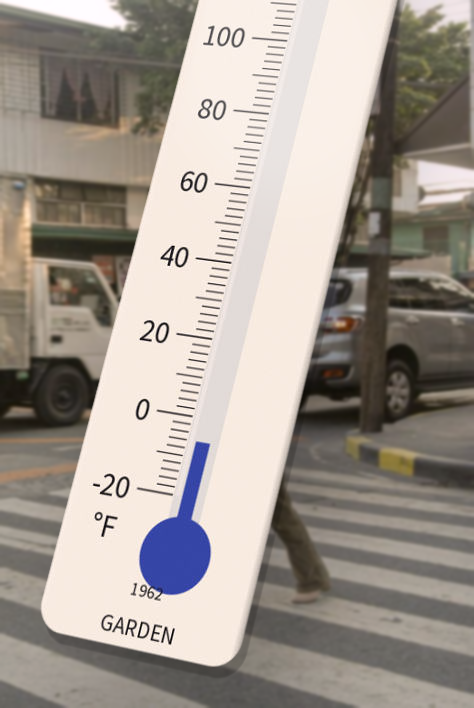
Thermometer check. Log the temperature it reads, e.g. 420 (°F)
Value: -6 (°F)
